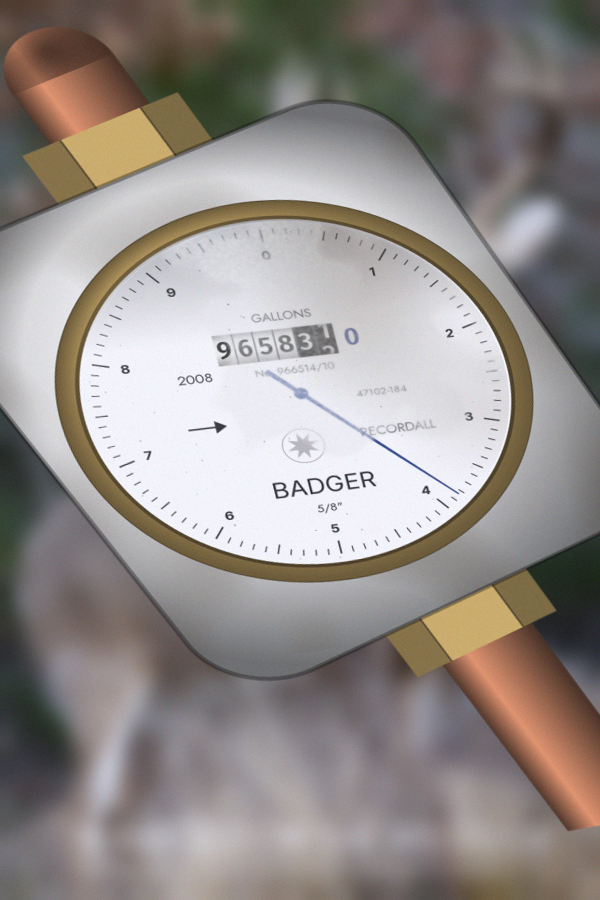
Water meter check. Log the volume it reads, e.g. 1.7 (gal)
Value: 9658313.8 (gal)
